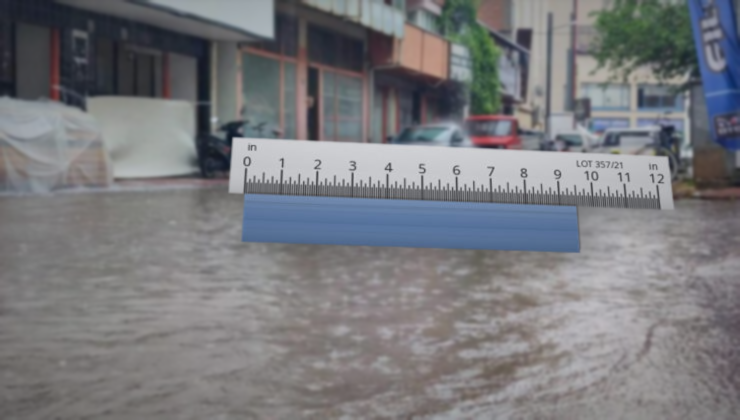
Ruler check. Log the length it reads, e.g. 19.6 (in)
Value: 9.5 (in)
